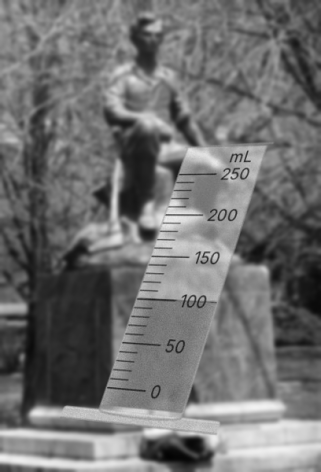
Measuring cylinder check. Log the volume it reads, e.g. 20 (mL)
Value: 100 (mL)
